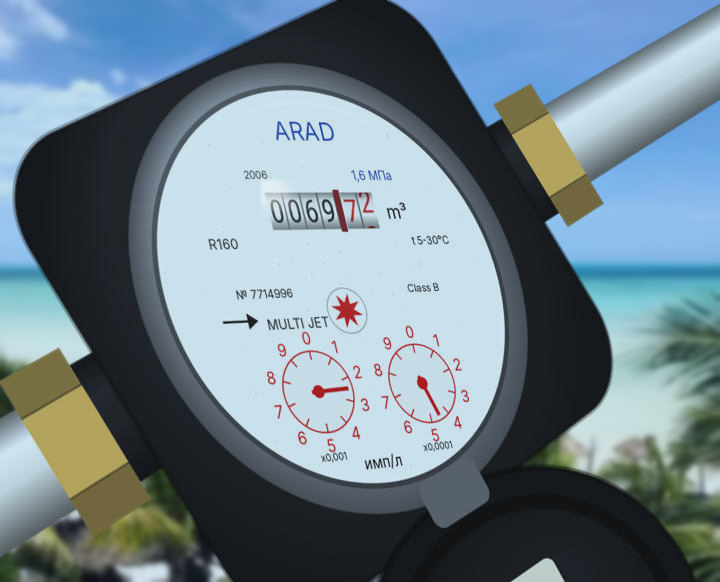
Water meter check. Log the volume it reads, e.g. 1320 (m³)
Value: 69.7224 (m³)
